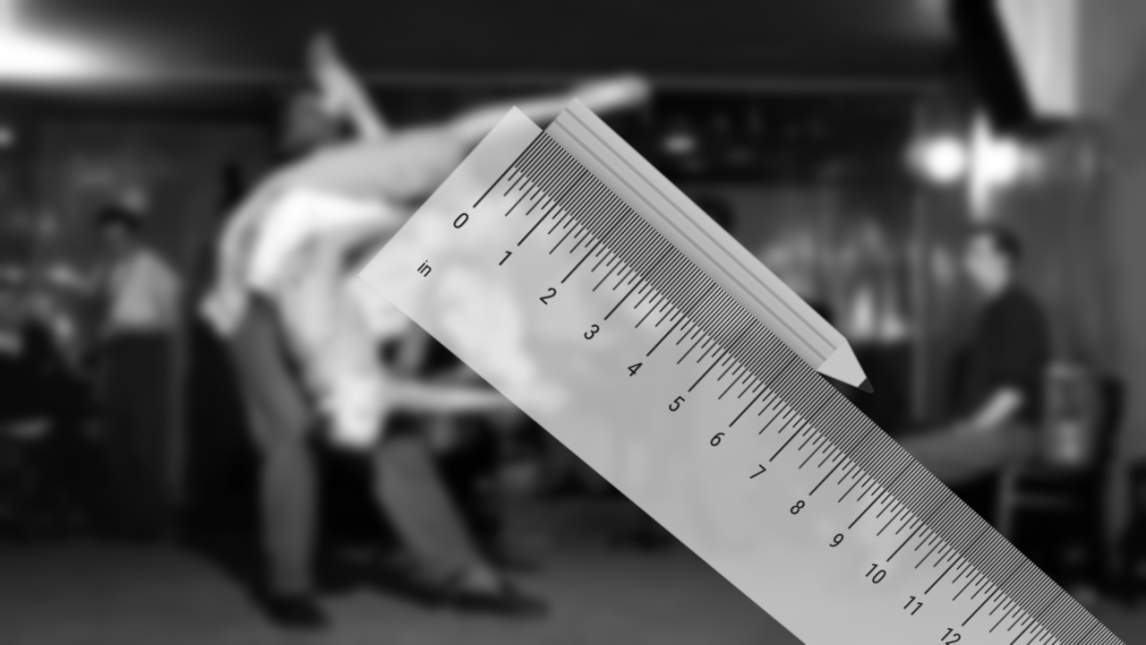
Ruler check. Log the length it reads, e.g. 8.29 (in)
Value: 7.5 (in)
